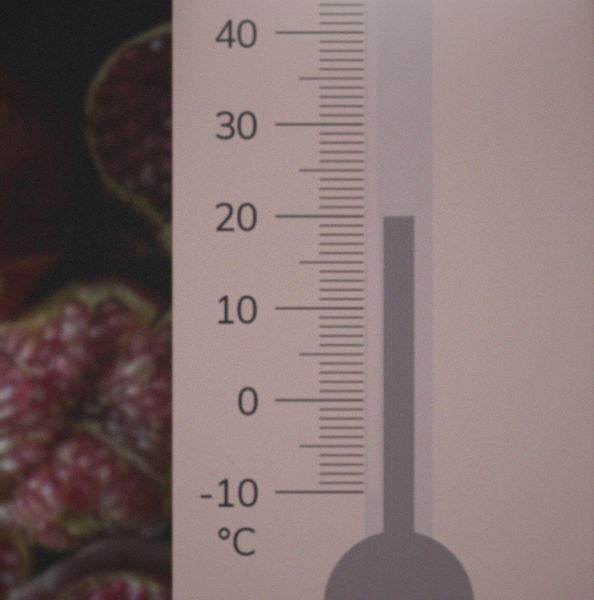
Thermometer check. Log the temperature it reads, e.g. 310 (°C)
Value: 20 (°C)
